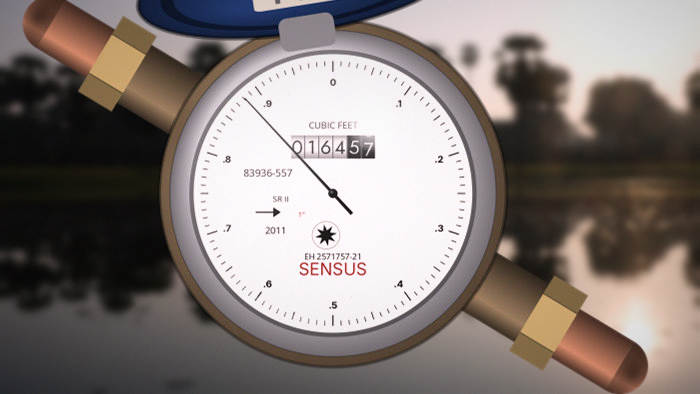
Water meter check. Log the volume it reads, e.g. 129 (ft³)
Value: 16456.88 (ft³)
